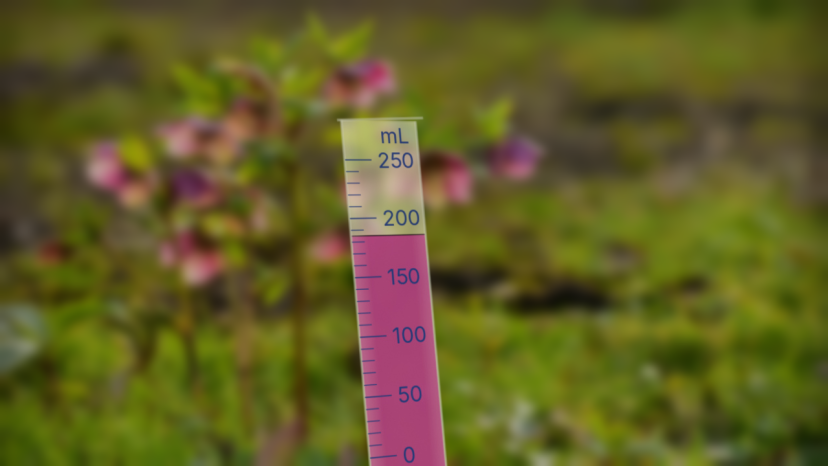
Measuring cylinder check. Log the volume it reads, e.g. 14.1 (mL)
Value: 185 (mL)
